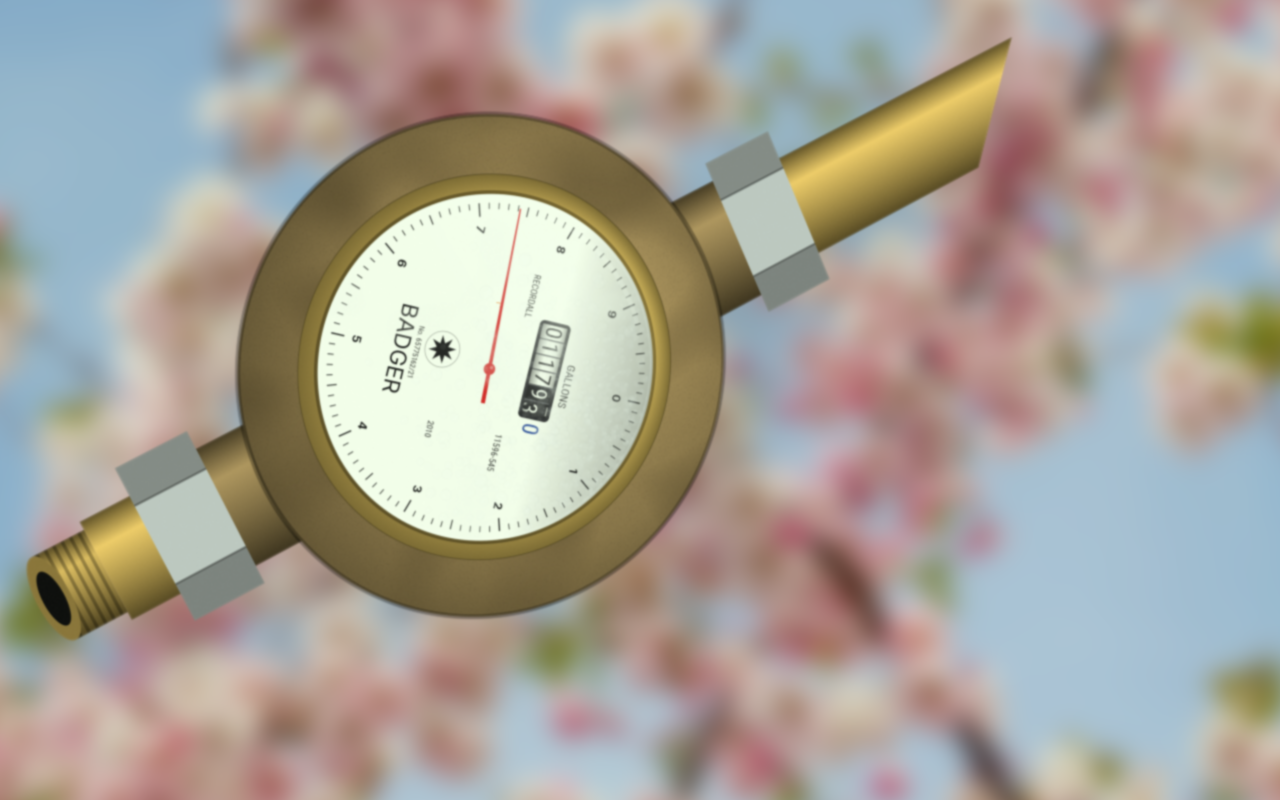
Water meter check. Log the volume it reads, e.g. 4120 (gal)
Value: 117927.4 (gal)
